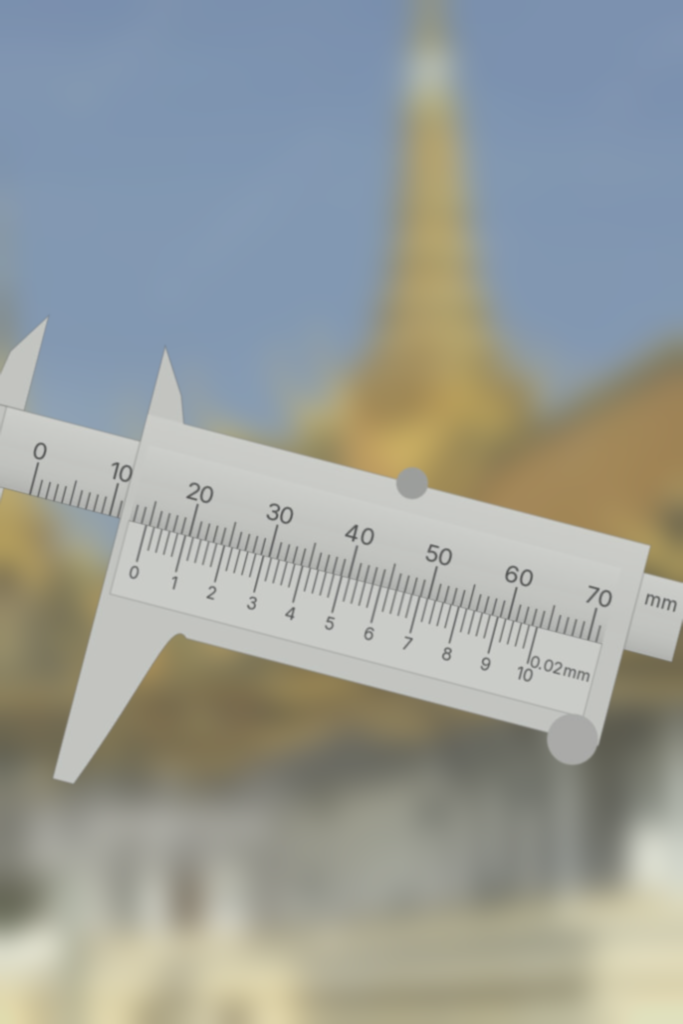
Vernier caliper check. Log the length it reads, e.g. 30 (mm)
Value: 14.6 (mm)
